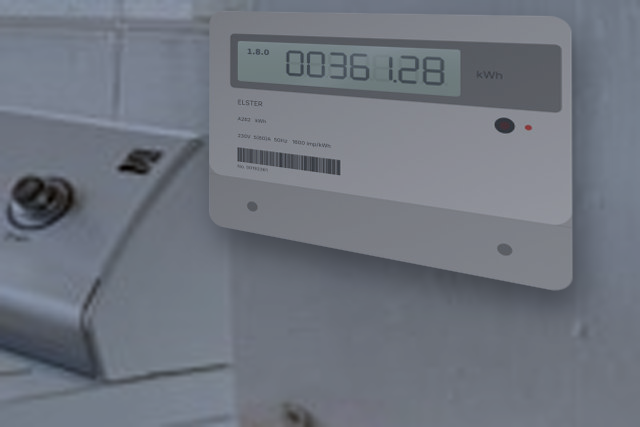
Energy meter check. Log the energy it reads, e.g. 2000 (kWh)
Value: 361.28 (kWh)
